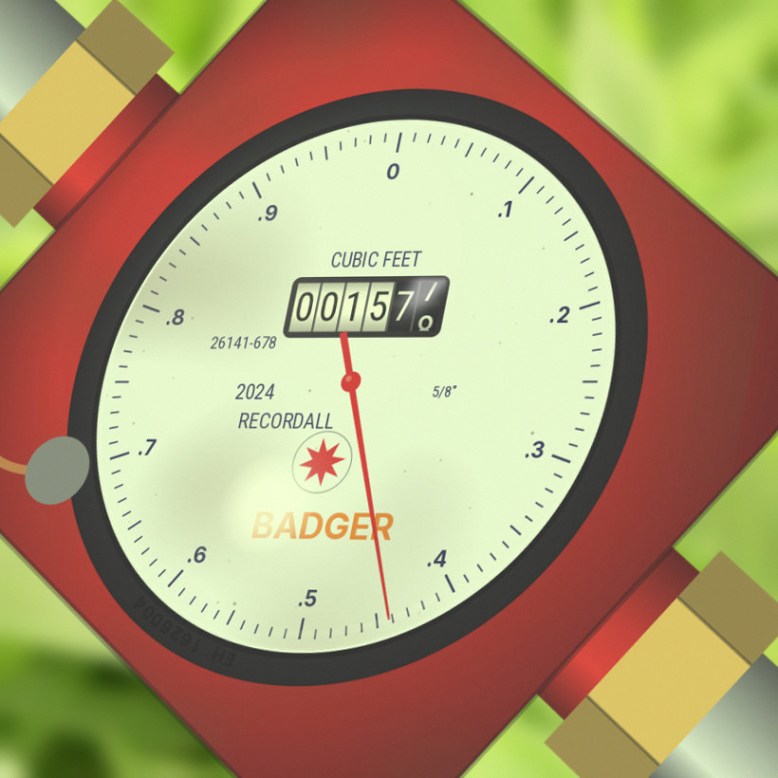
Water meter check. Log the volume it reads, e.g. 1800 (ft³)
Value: 1577.44 (ft³)
